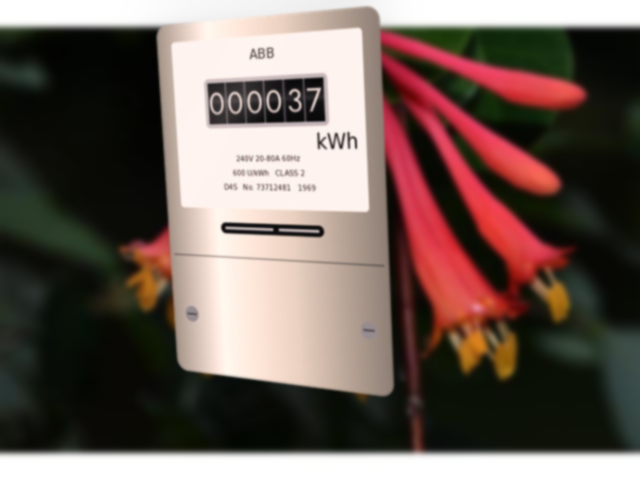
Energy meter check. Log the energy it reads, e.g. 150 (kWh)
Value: 37 (kWh)
